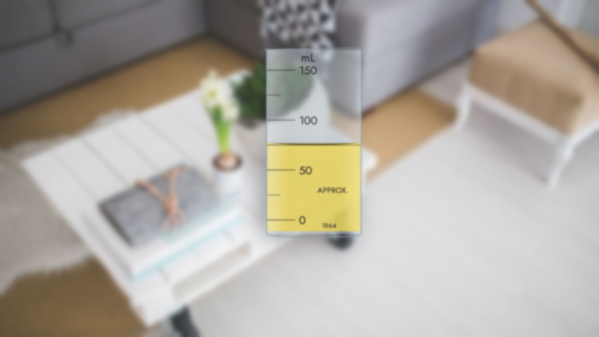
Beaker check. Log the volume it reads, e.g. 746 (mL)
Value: 75 (mL)
